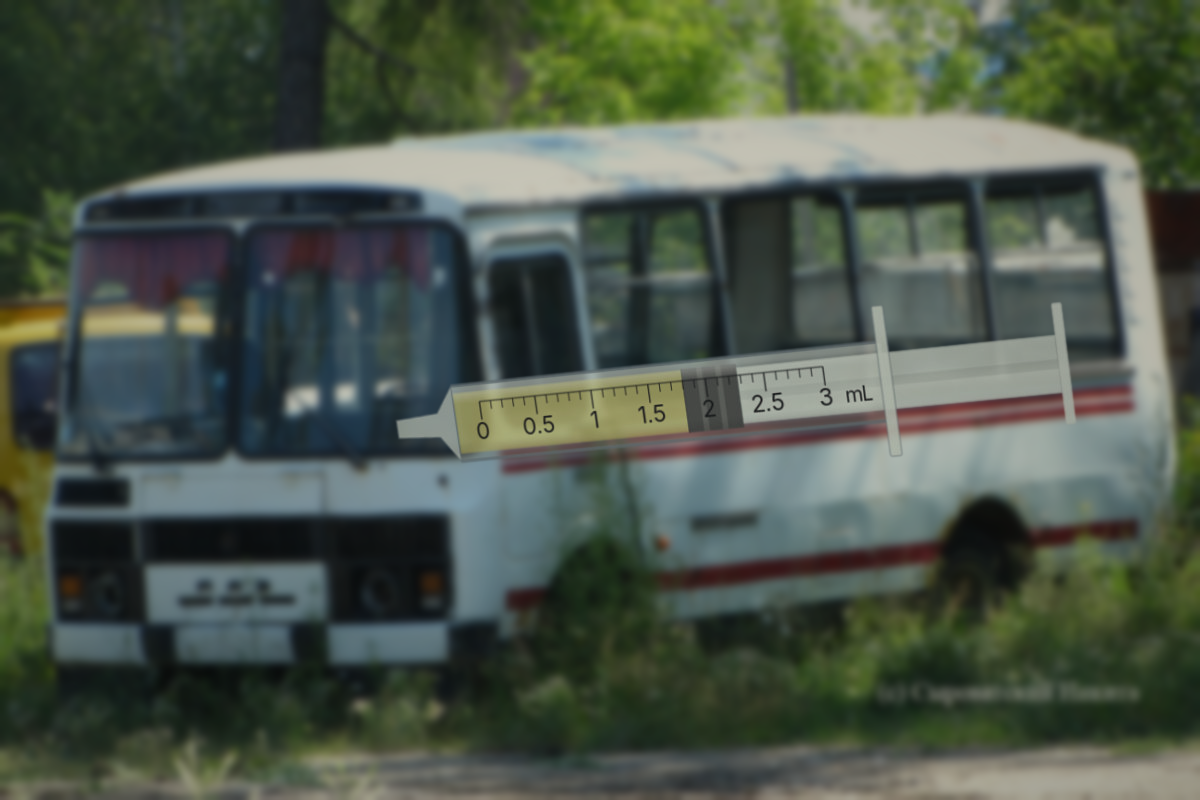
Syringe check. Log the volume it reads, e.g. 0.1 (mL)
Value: 1.8 (mL)
